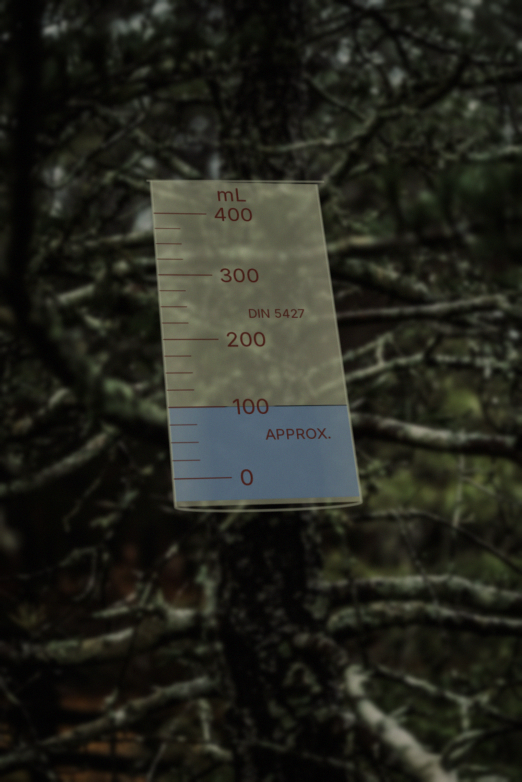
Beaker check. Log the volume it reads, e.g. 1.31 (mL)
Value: 100 (mL)
